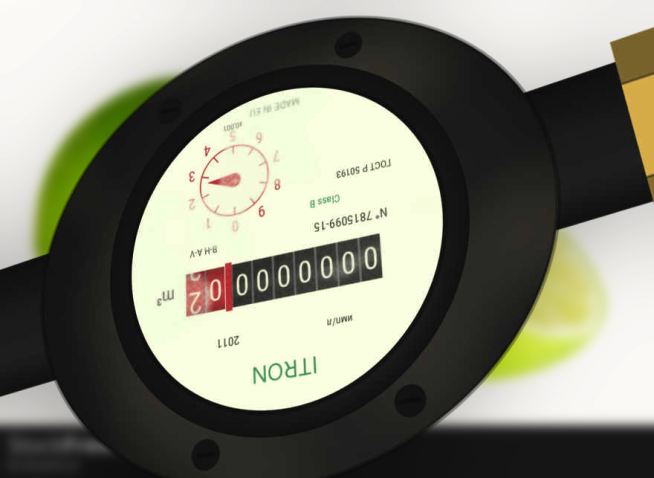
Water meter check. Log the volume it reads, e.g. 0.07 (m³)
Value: 0.022 (m³)
